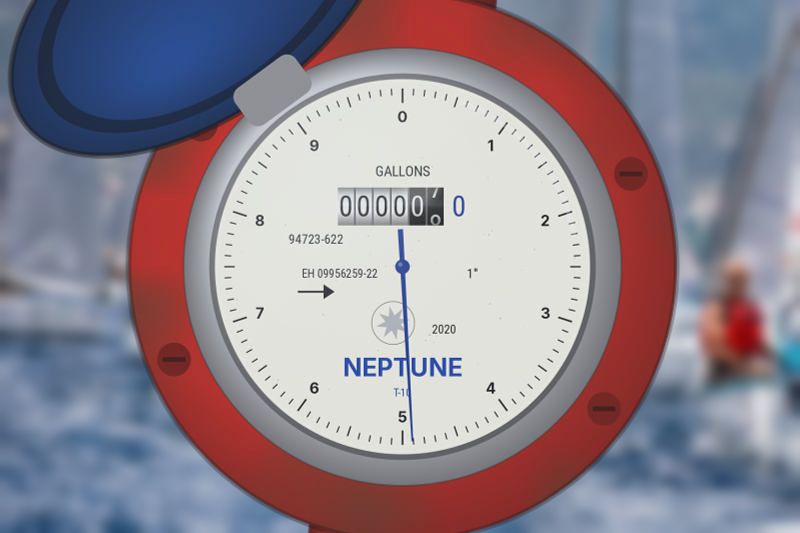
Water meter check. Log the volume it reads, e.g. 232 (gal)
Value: 74.9 (gal)
